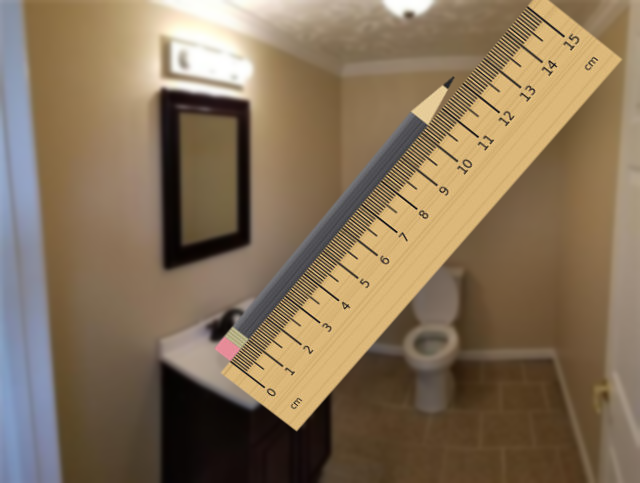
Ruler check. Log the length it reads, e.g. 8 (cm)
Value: 12 (cm)
